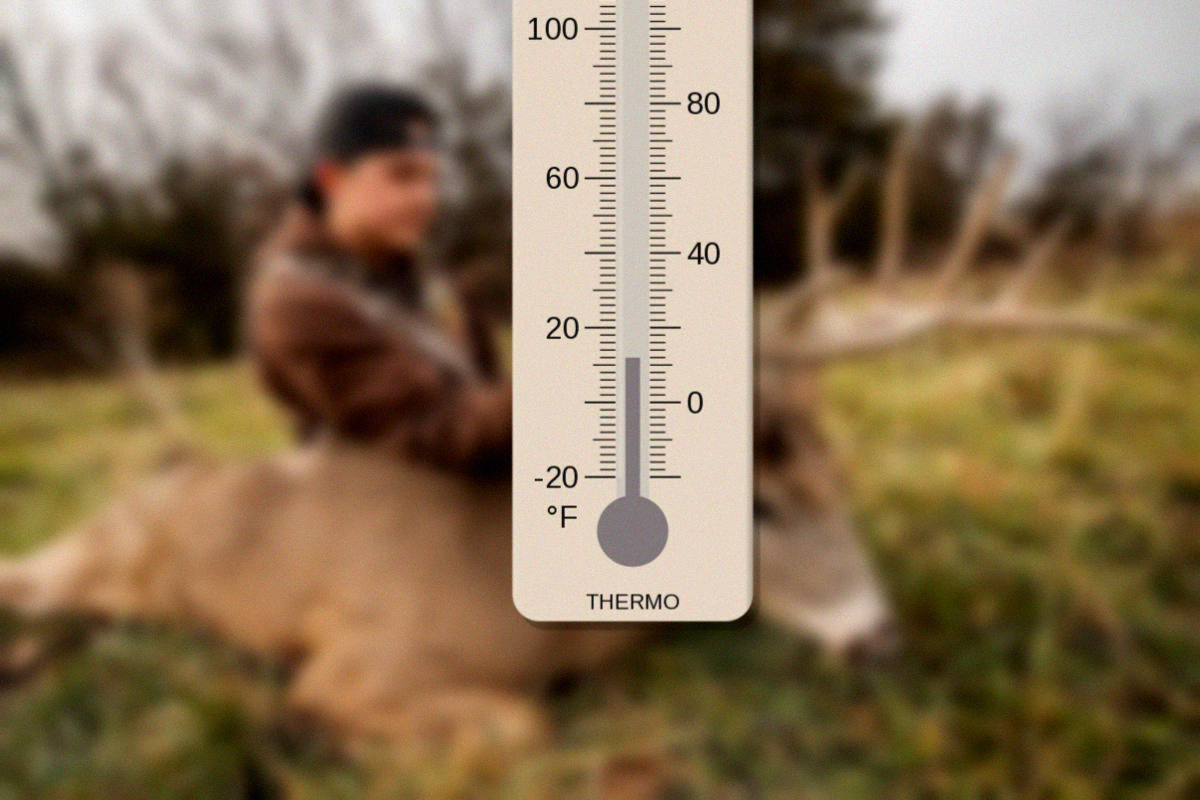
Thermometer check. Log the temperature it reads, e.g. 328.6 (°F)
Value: 12 (°F)
